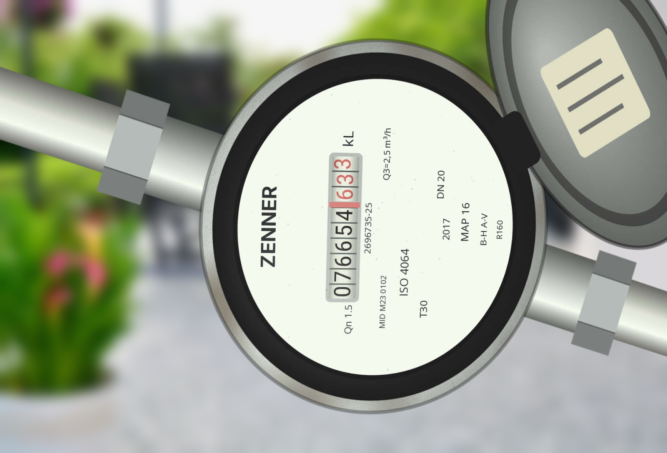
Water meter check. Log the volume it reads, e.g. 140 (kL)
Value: 76654.633 (kL)
